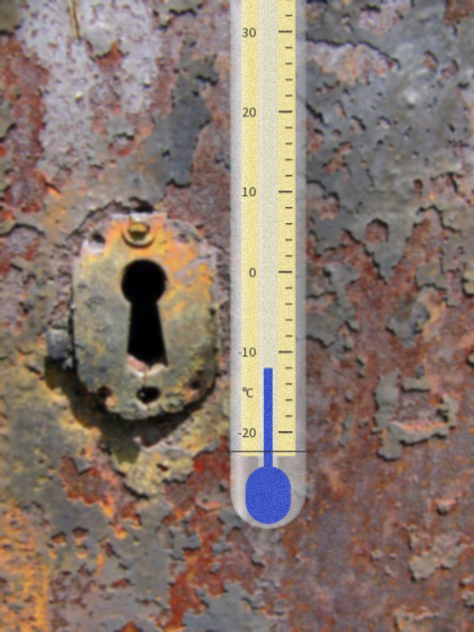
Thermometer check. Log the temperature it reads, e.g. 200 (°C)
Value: -12 (°C)
